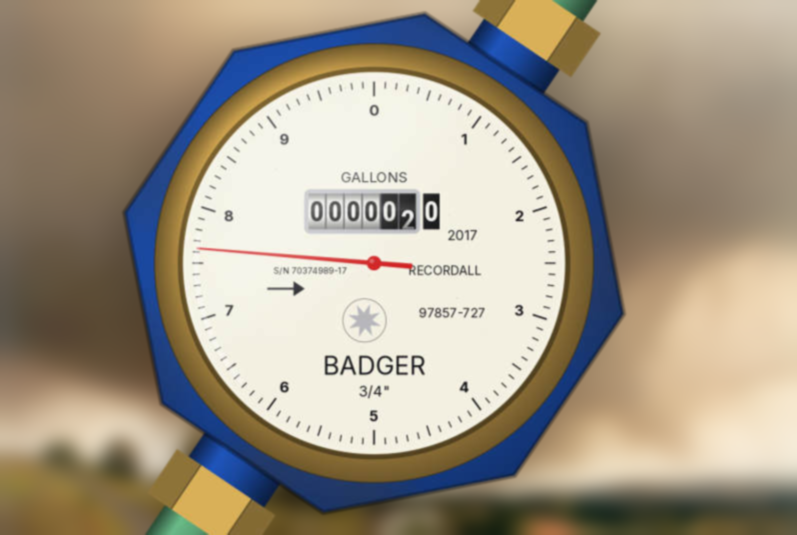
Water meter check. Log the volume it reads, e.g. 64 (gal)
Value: 17.6 (gal)
